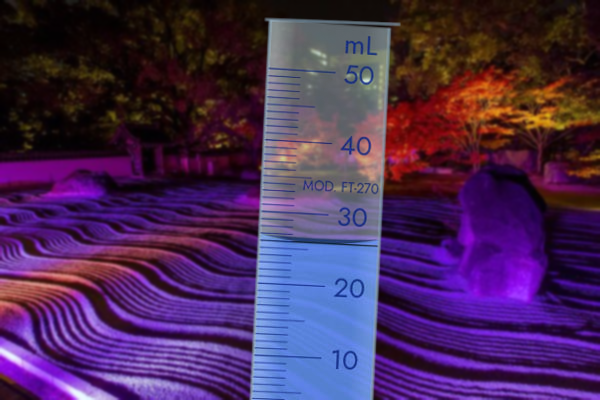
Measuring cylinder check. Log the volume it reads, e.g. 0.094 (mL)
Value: 26 (mL)
